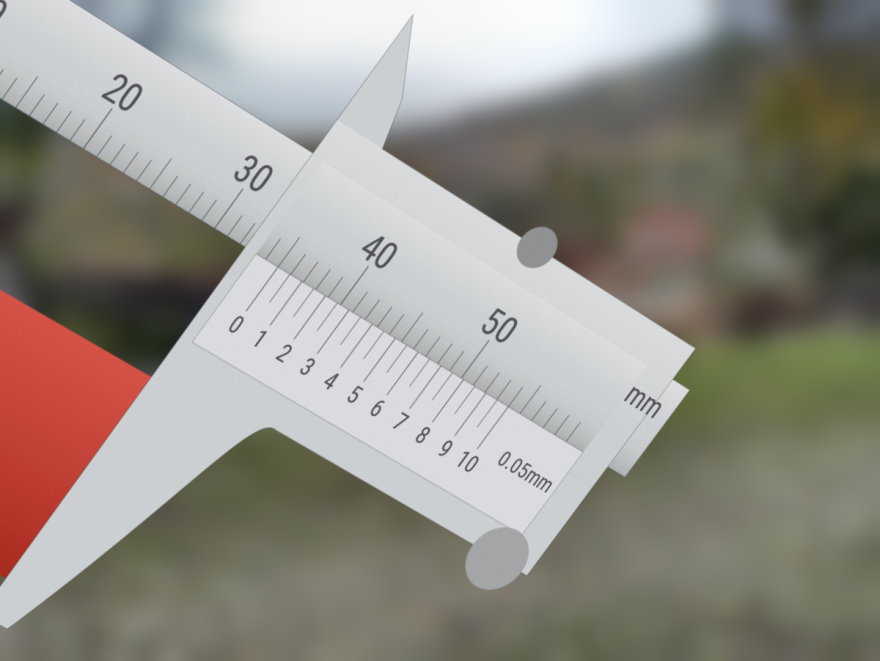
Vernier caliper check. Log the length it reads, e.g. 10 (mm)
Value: 35.0 (mm)
